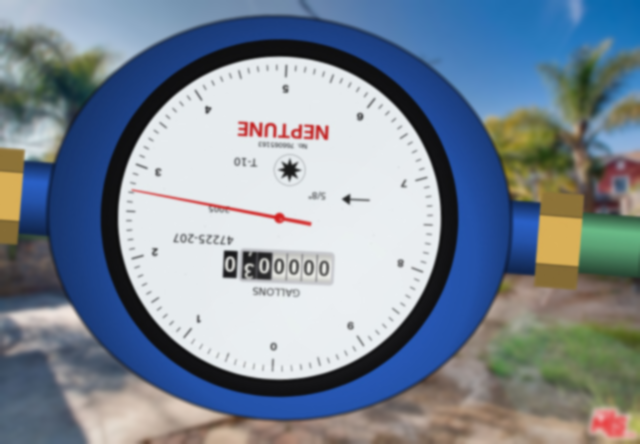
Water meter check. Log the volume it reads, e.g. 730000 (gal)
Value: 32.7 (gal)
